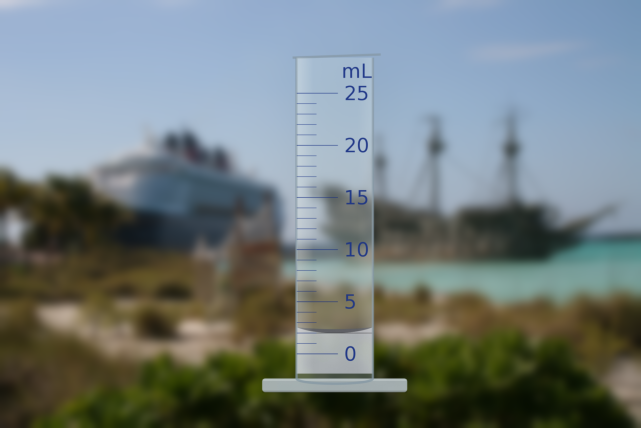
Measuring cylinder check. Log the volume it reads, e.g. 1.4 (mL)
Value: 2 (mL)
